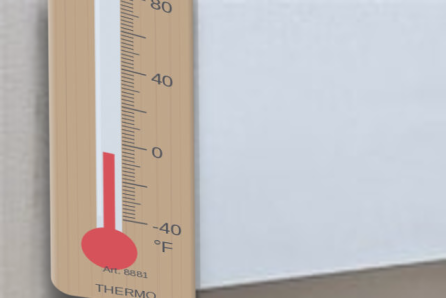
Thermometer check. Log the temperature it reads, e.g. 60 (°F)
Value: -6 (°F)
